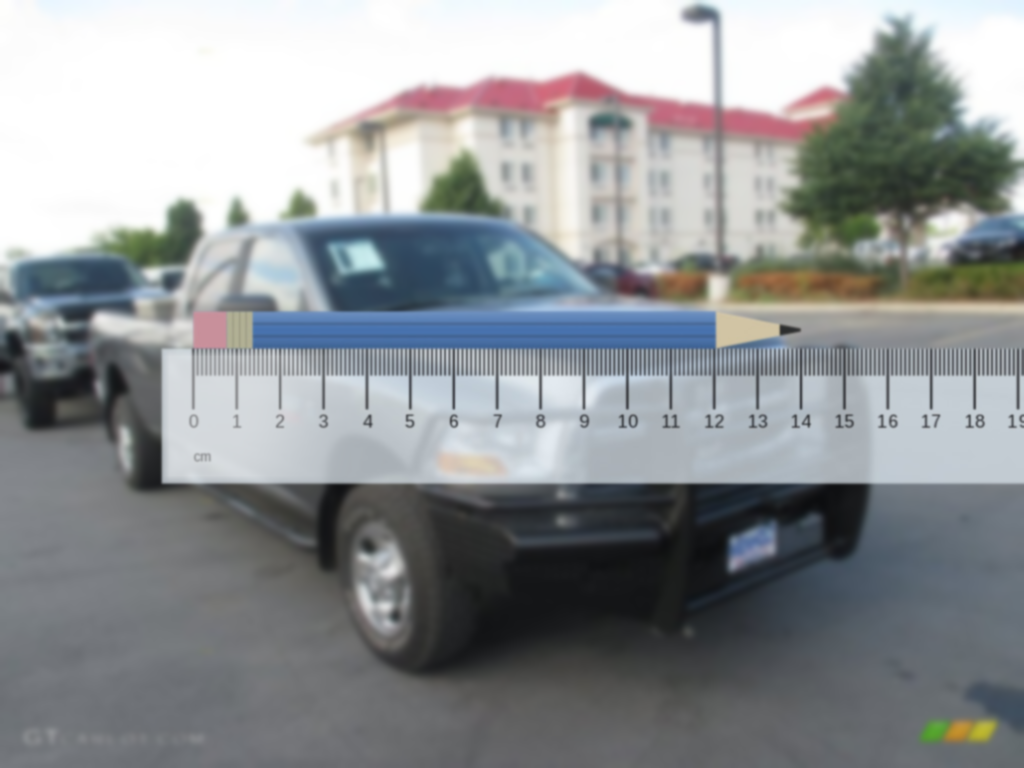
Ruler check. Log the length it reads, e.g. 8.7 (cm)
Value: 14 (cm)
